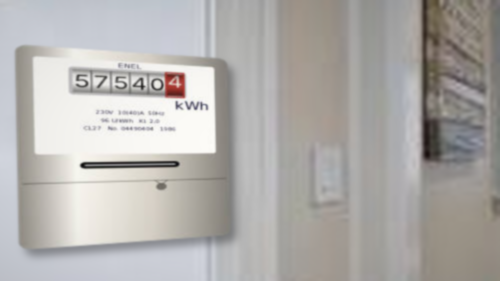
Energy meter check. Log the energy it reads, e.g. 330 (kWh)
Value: 57540.4 (kWh)
